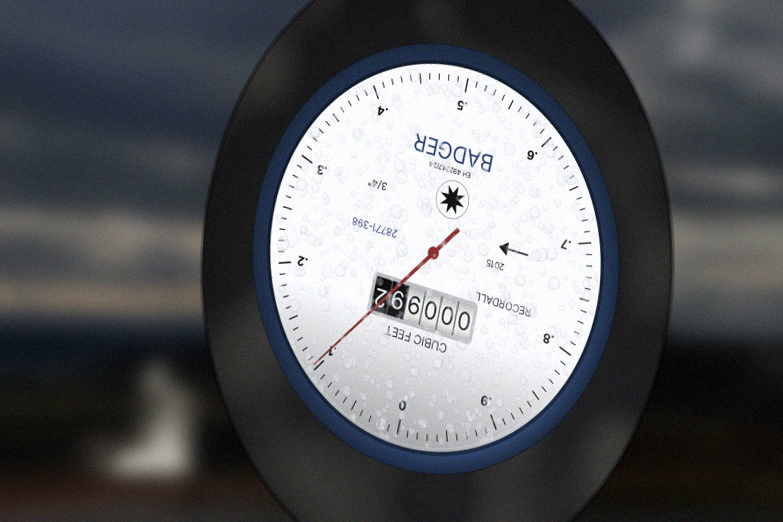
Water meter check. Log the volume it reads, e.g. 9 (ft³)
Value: 992.10 (ft³)
